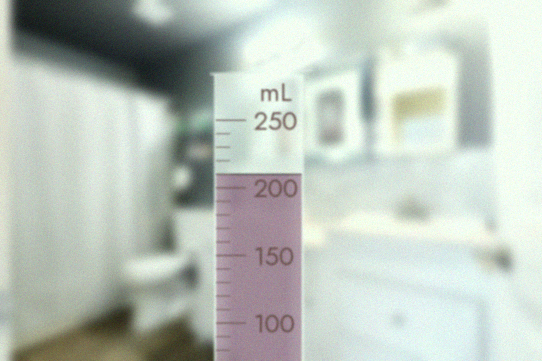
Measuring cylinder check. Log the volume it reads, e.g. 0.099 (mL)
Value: 210 (mL)
